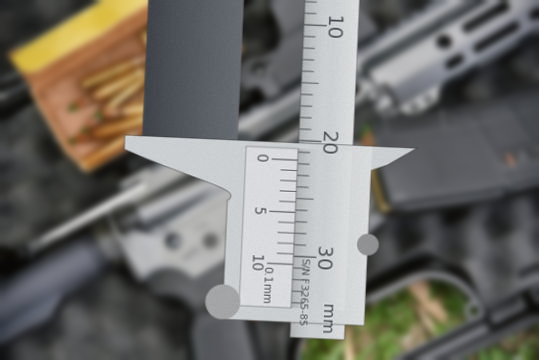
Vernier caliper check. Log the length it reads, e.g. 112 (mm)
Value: 21.7 (mm)
